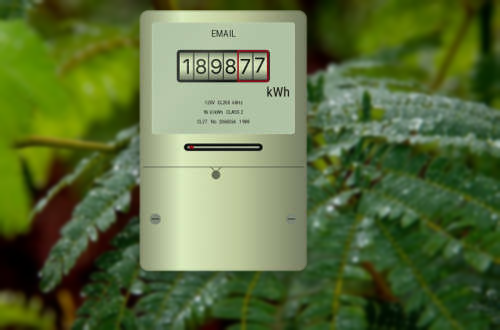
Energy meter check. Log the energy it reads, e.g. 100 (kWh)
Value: 1898.77 (kWh)
